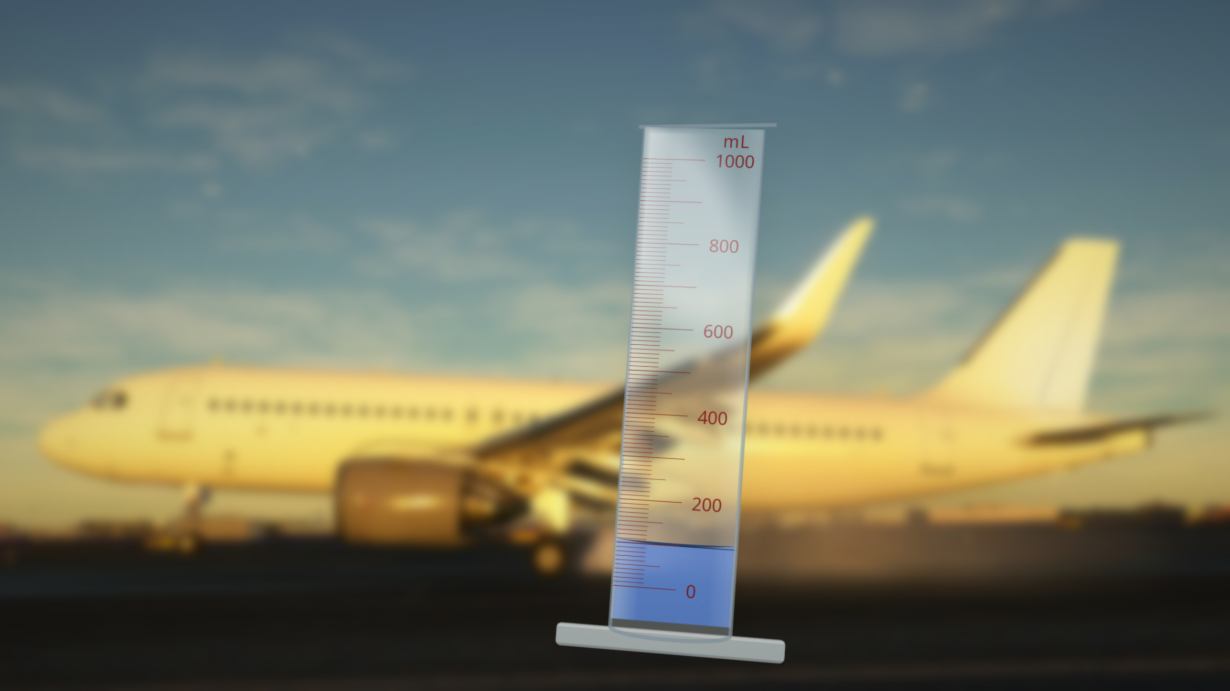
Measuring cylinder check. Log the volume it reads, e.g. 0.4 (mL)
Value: 100 (mL)
